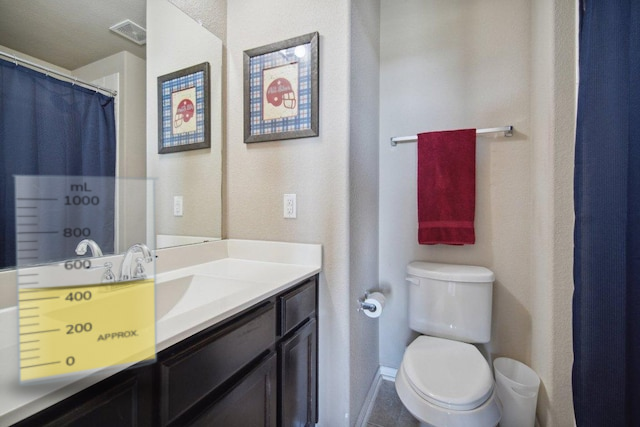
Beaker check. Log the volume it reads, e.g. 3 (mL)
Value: 450 (mL)
